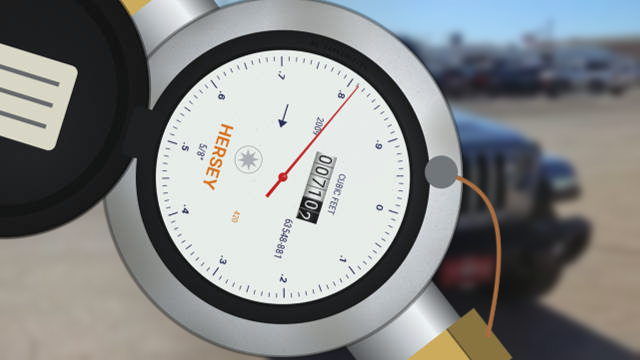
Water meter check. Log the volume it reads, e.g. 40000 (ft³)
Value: 7101.81 (ft³)
